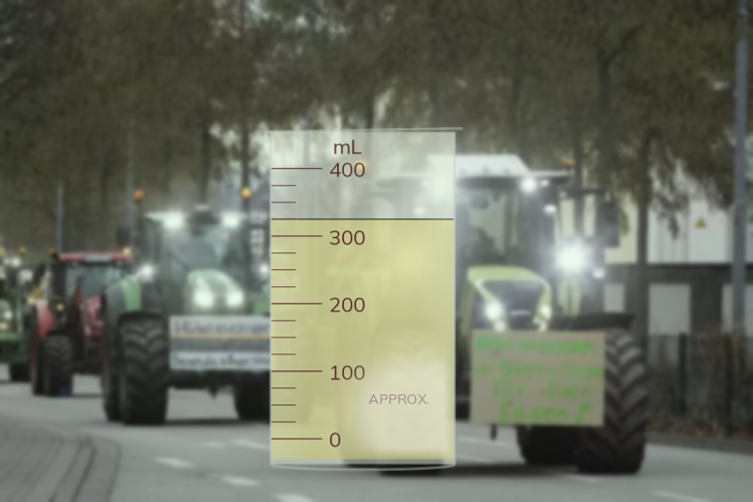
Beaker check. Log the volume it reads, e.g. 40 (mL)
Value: 325 (mL)
